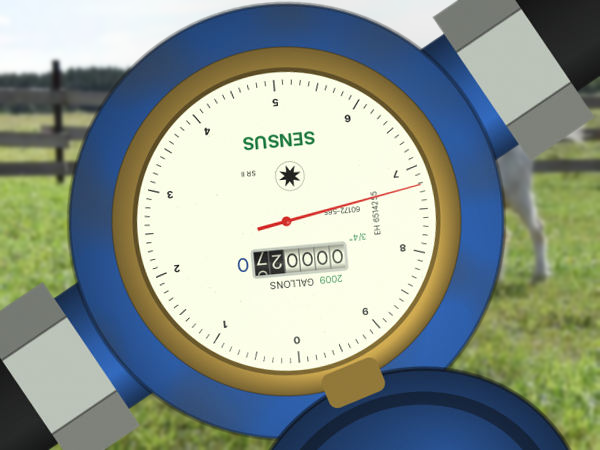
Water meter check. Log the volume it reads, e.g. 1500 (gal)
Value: 267.2 (gal)
